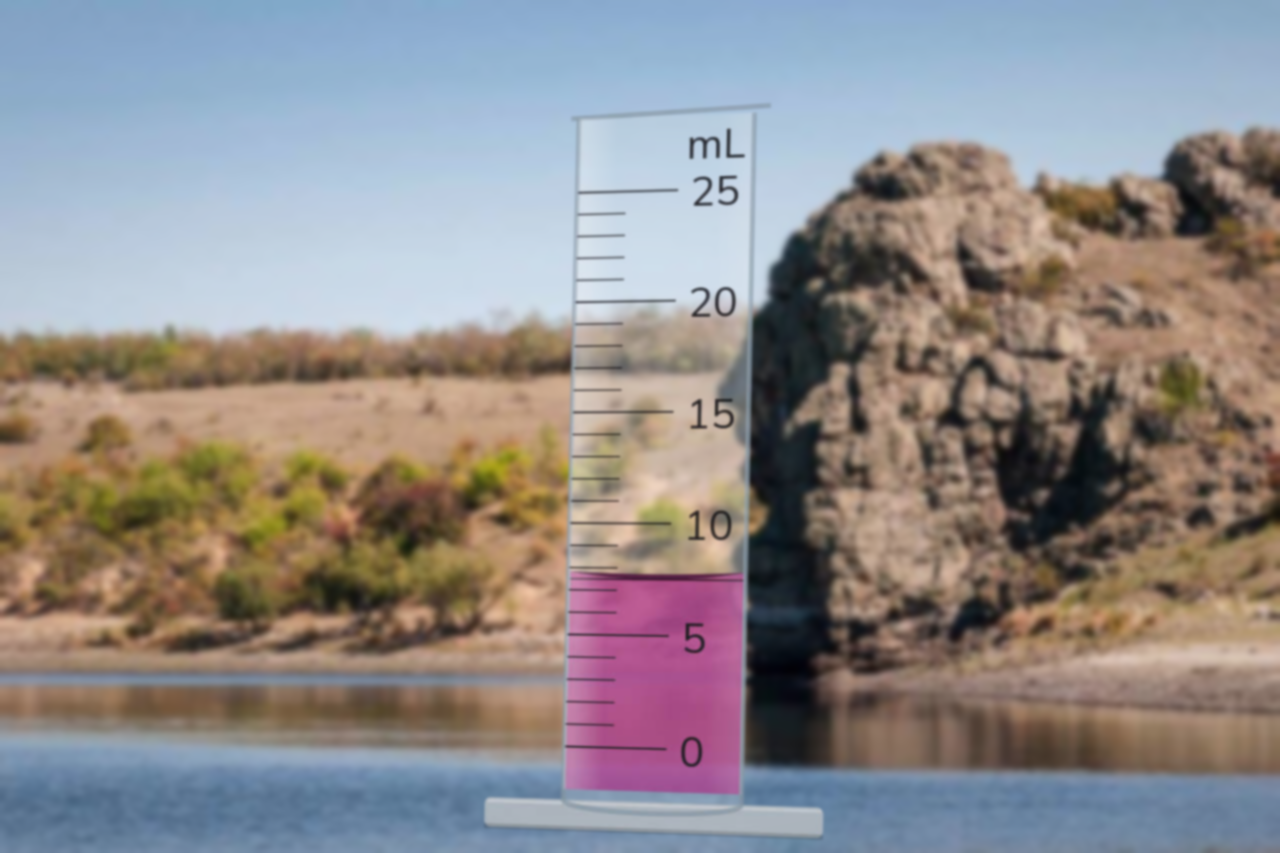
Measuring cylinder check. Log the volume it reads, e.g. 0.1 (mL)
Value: 7.5 (mL)
